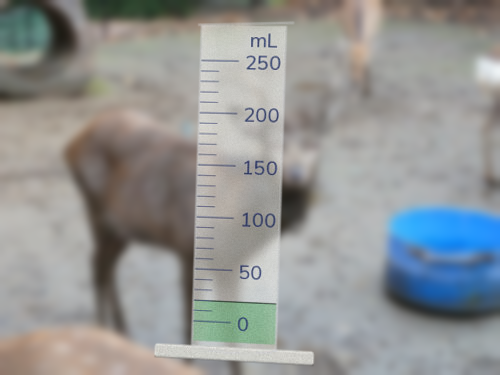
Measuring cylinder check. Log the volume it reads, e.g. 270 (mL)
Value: 20 (mL)
